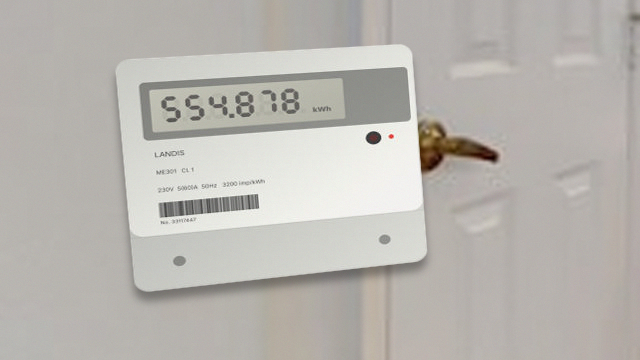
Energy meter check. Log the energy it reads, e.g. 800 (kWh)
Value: 554.878 (kWh)
